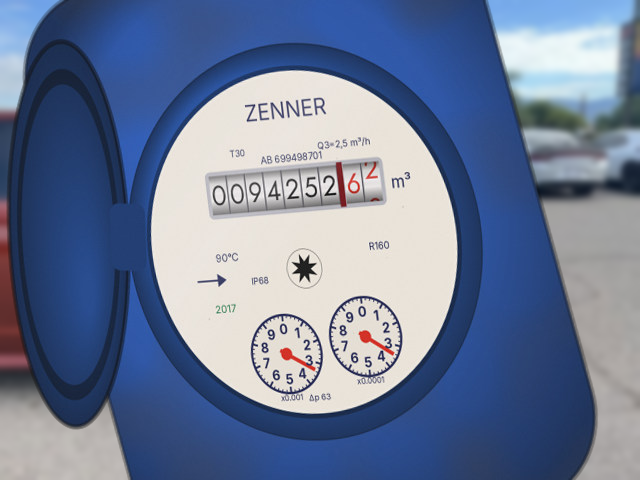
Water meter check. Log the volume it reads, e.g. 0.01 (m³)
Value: 94252.6233 (m³)
